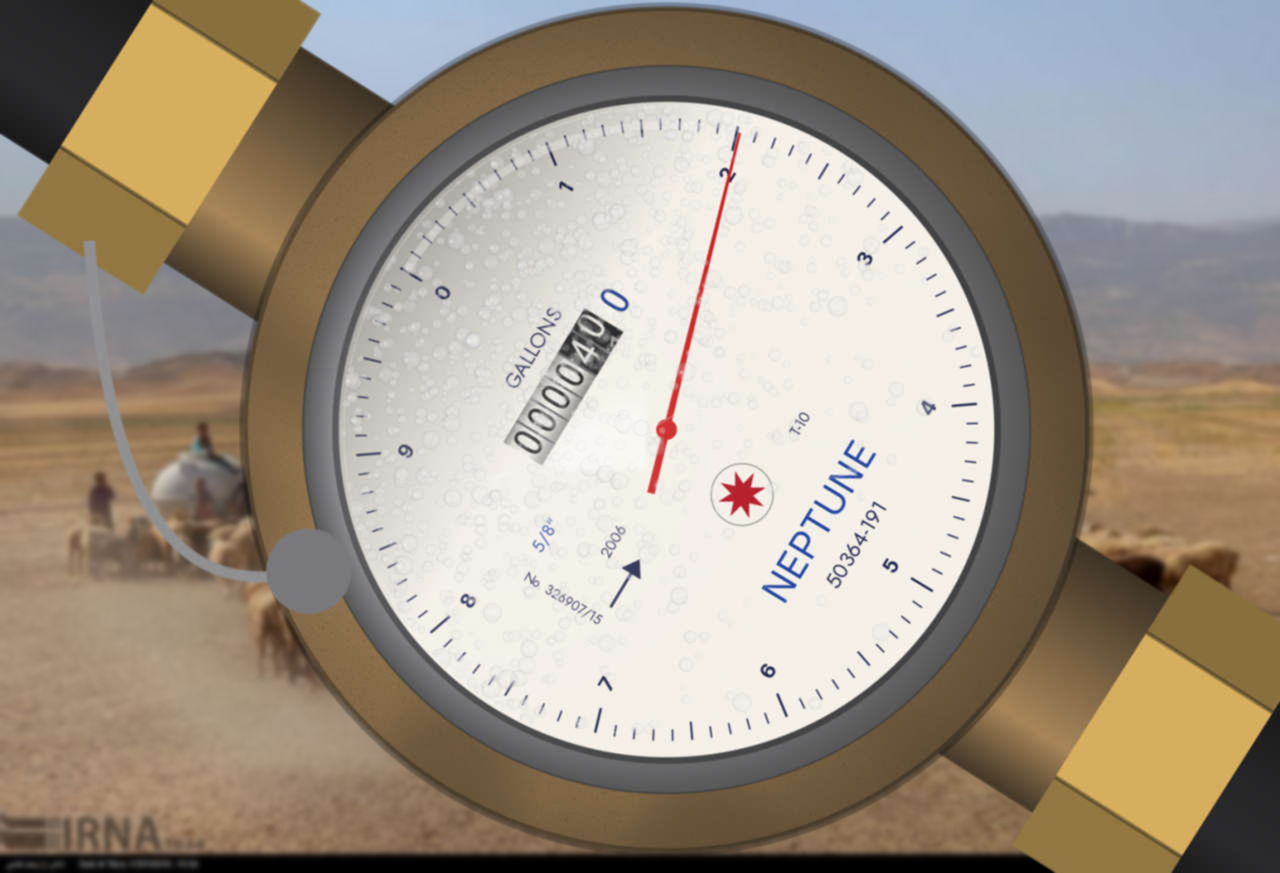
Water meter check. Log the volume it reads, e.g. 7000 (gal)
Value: 402.0 (gal)
